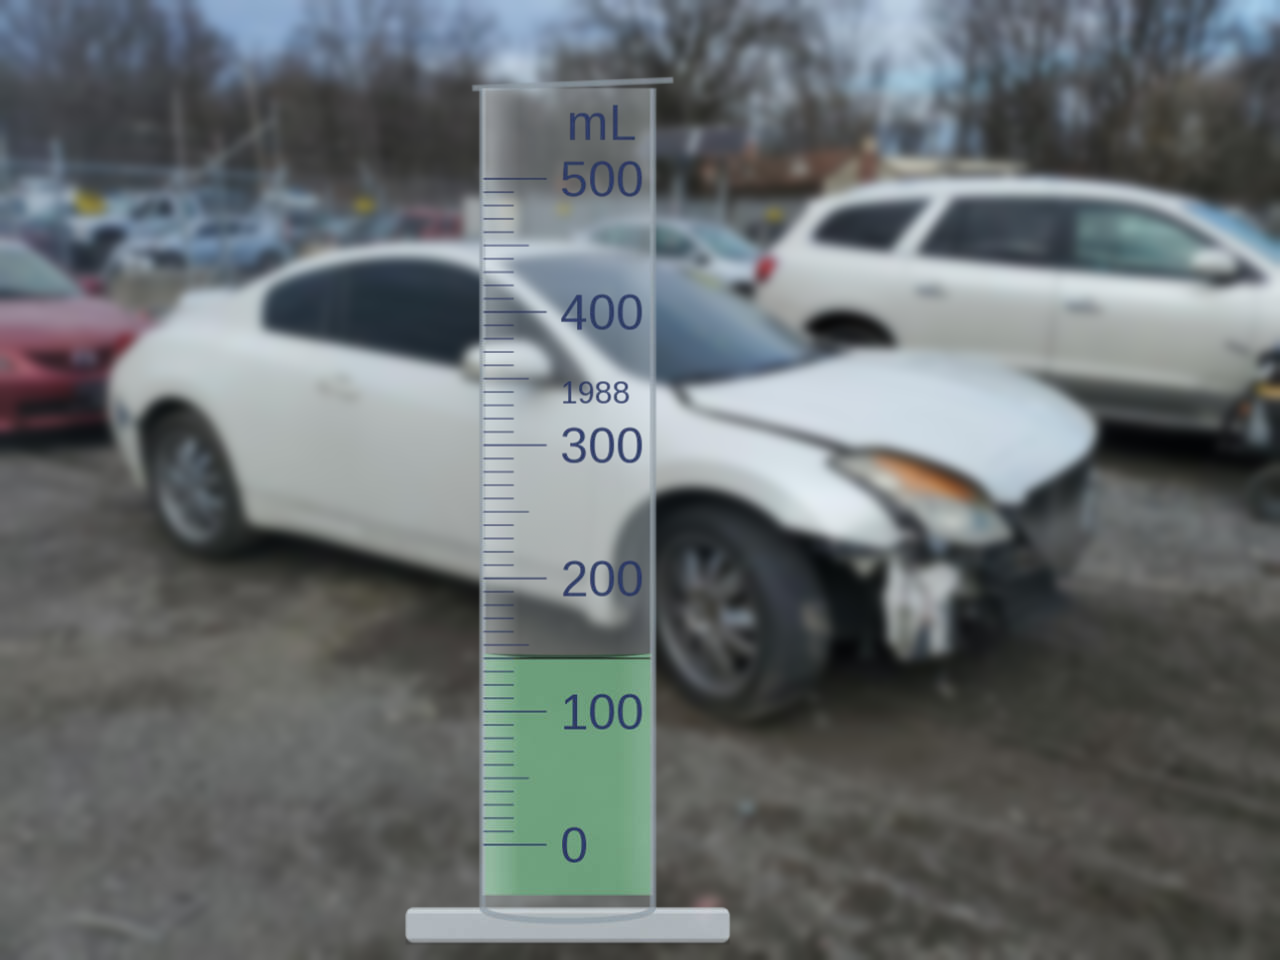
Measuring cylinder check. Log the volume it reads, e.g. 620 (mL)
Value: 140 (mL)
